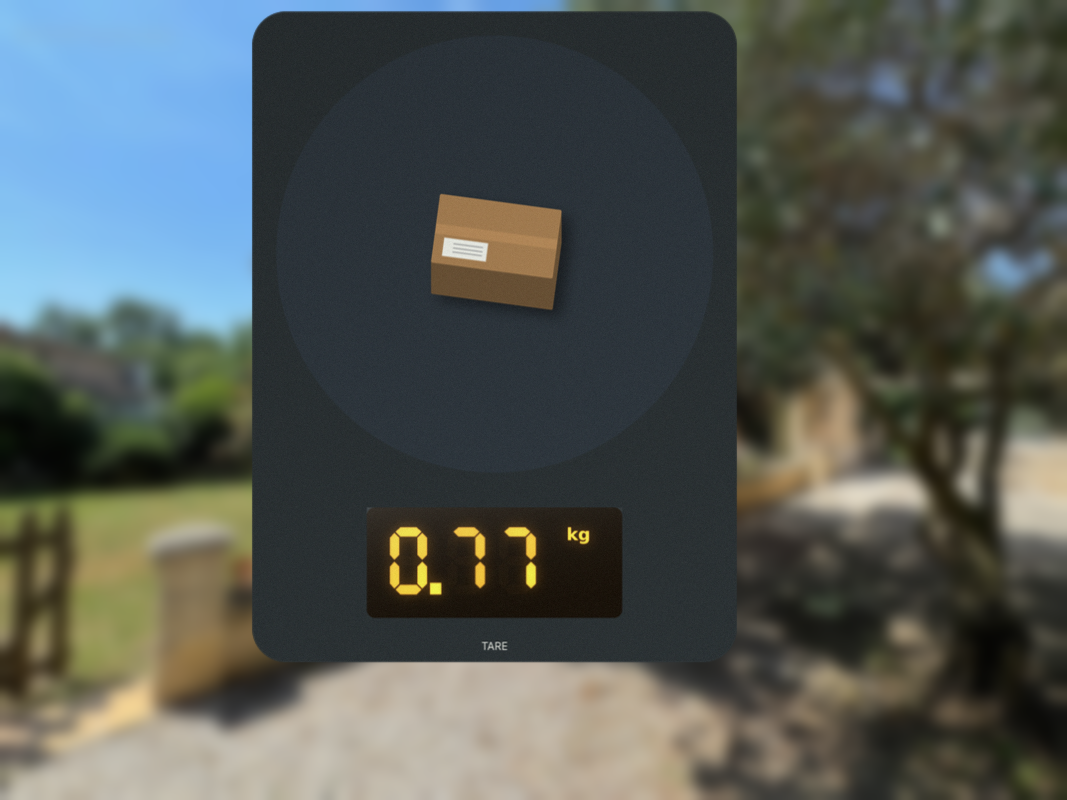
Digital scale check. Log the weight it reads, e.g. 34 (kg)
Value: 0.77 (kg)
